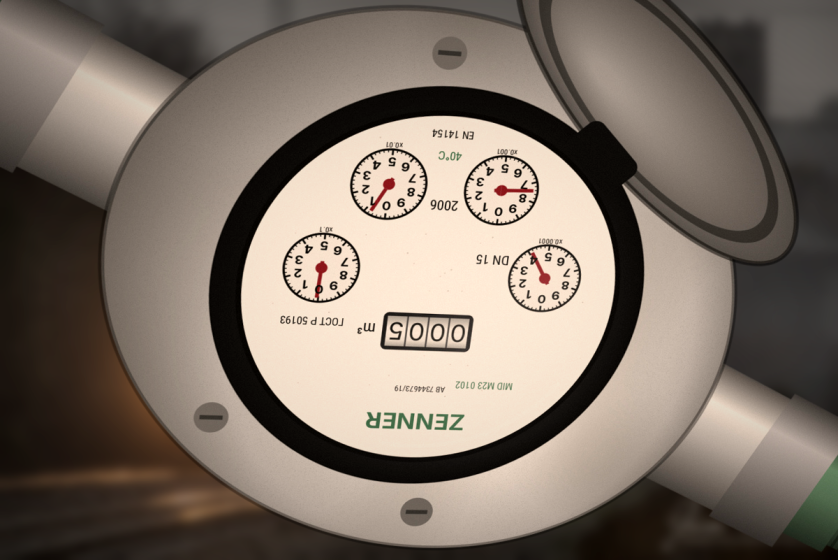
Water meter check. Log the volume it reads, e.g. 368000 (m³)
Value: 5.0074 (m³)
